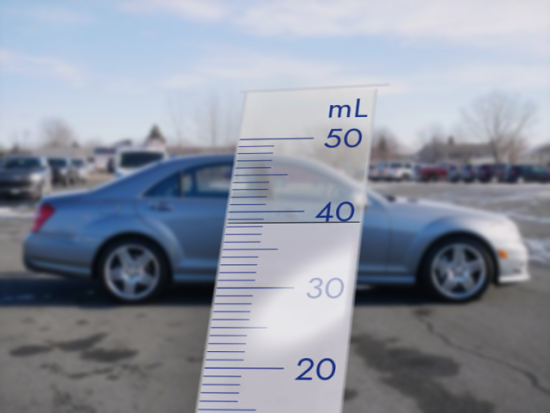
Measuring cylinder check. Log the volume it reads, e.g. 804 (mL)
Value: 38.5 (mL)
